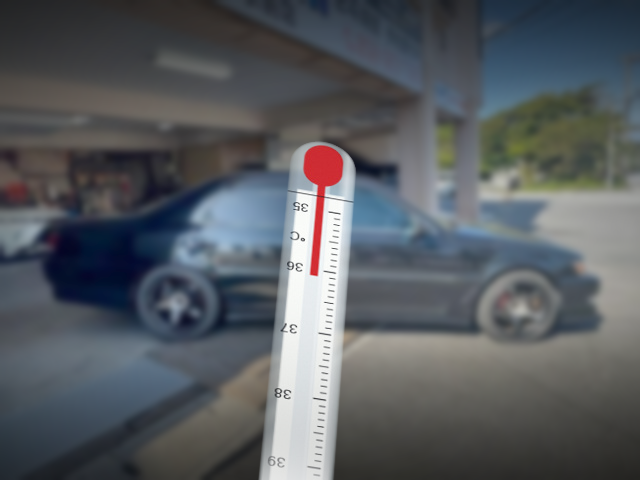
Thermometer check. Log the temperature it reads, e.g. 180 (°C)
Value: 36.1 (°C)
